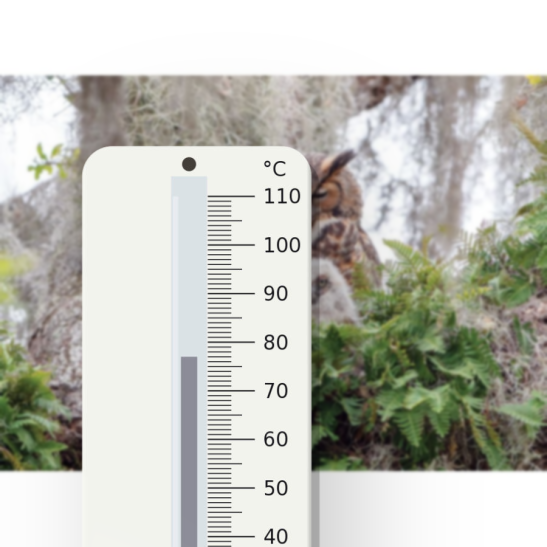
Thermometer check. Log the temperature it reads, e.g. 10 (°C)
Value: 77 (°C)
